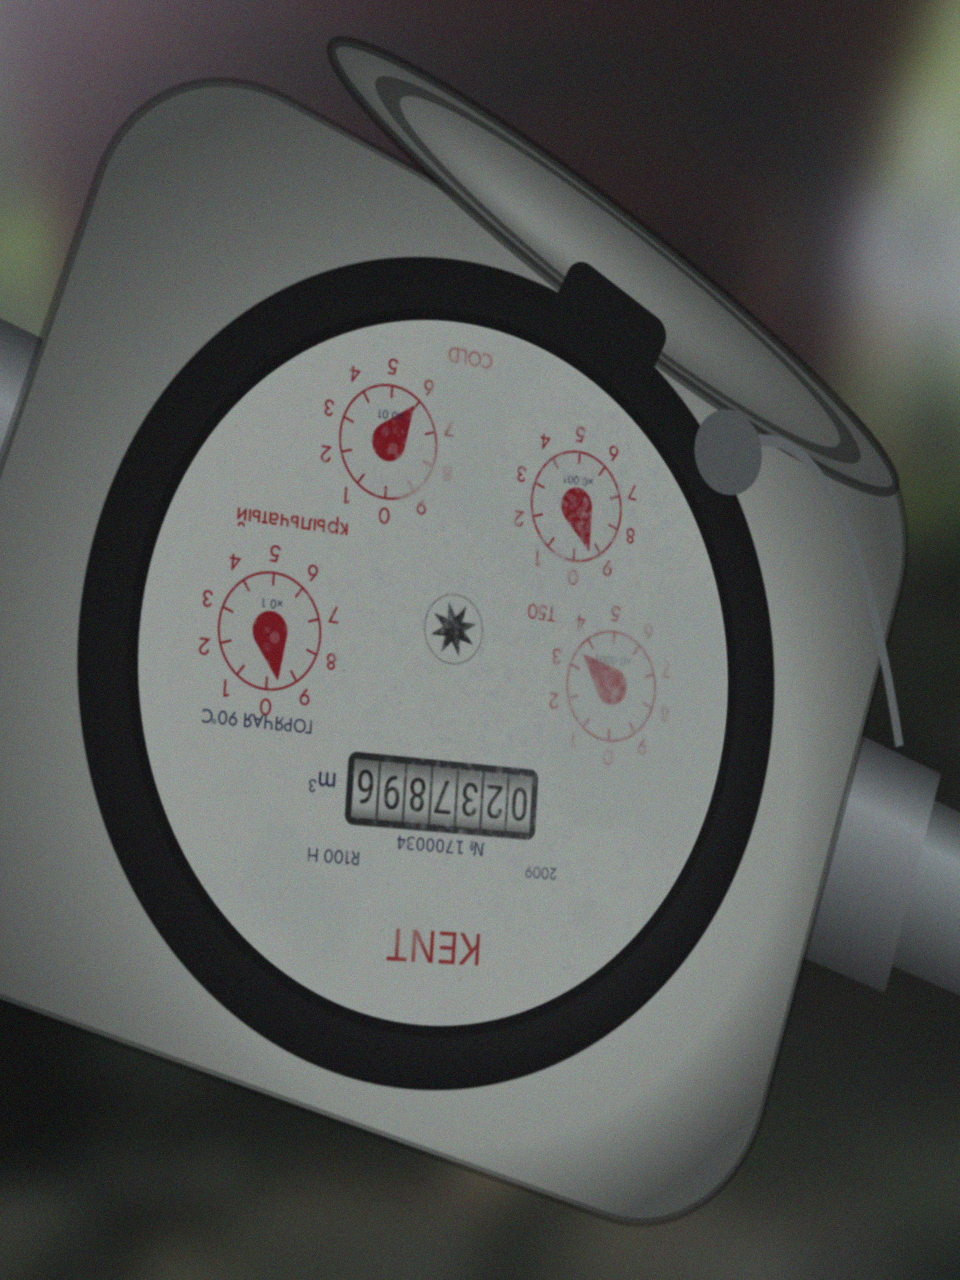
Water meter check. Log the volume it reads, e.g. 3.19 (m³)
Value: 237895.9593 (m³)
